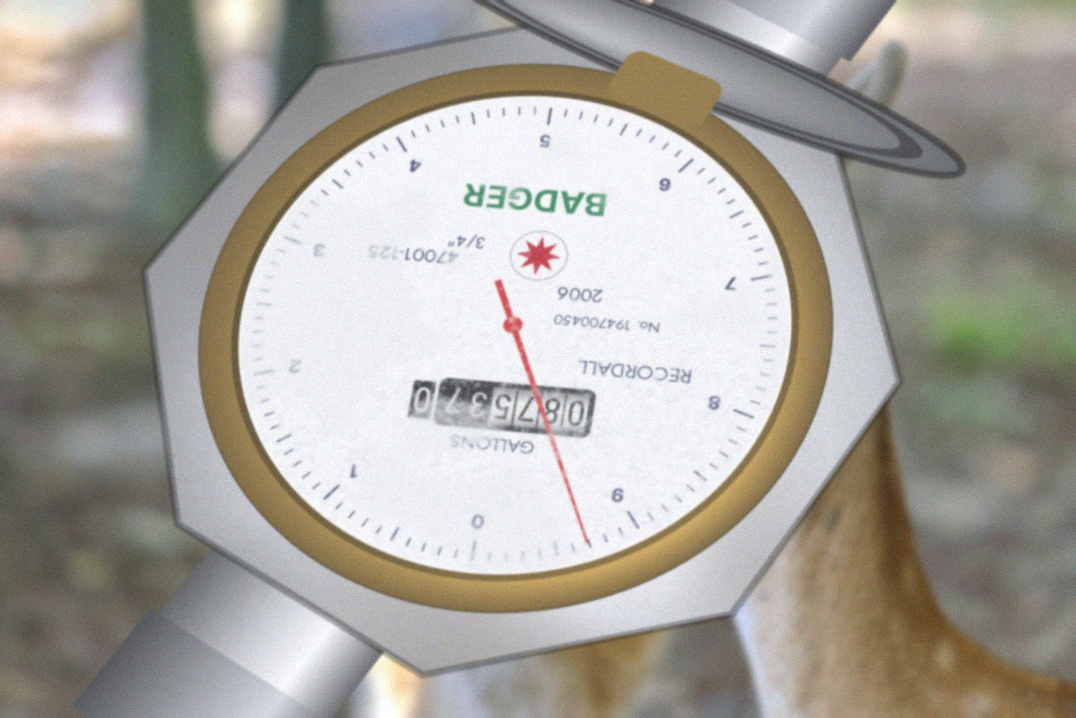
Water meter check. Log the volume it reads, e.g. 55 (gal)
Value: 875369.3 (gal)
